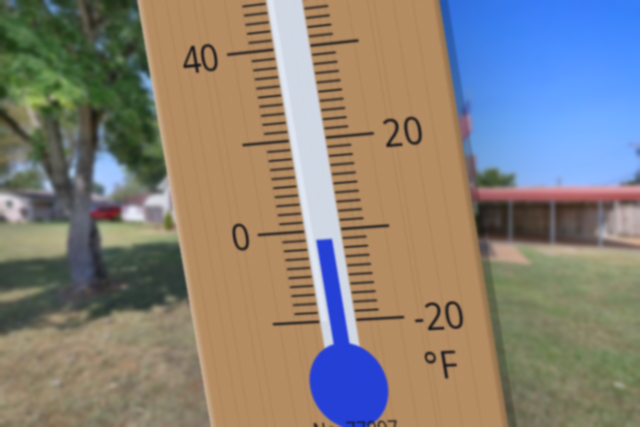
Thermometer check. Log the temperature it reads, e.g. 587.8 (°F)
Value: -2 (°F)
